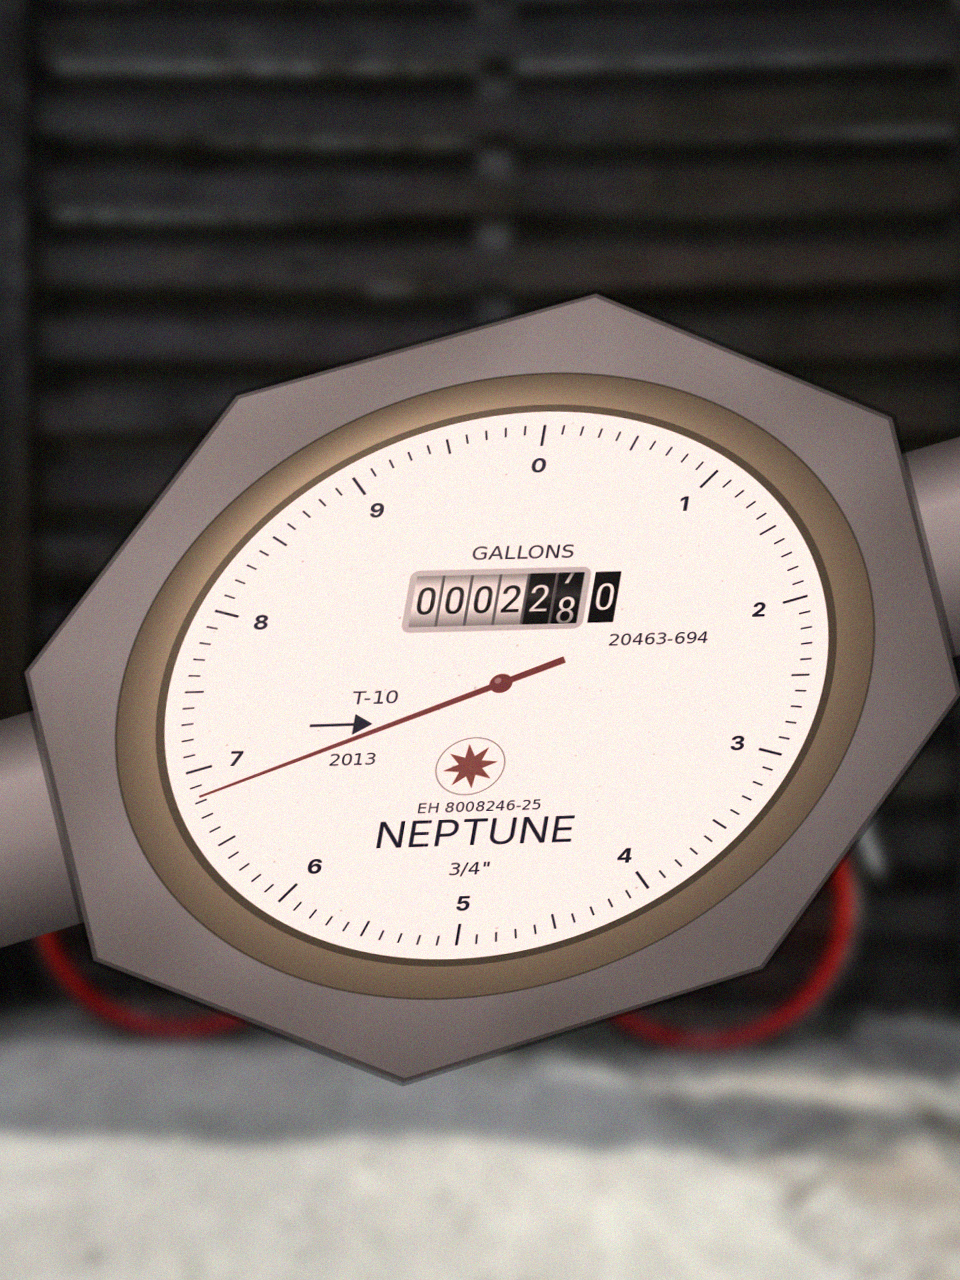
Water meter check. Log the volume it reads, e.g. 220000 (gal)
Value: 2276.8 (gal)
